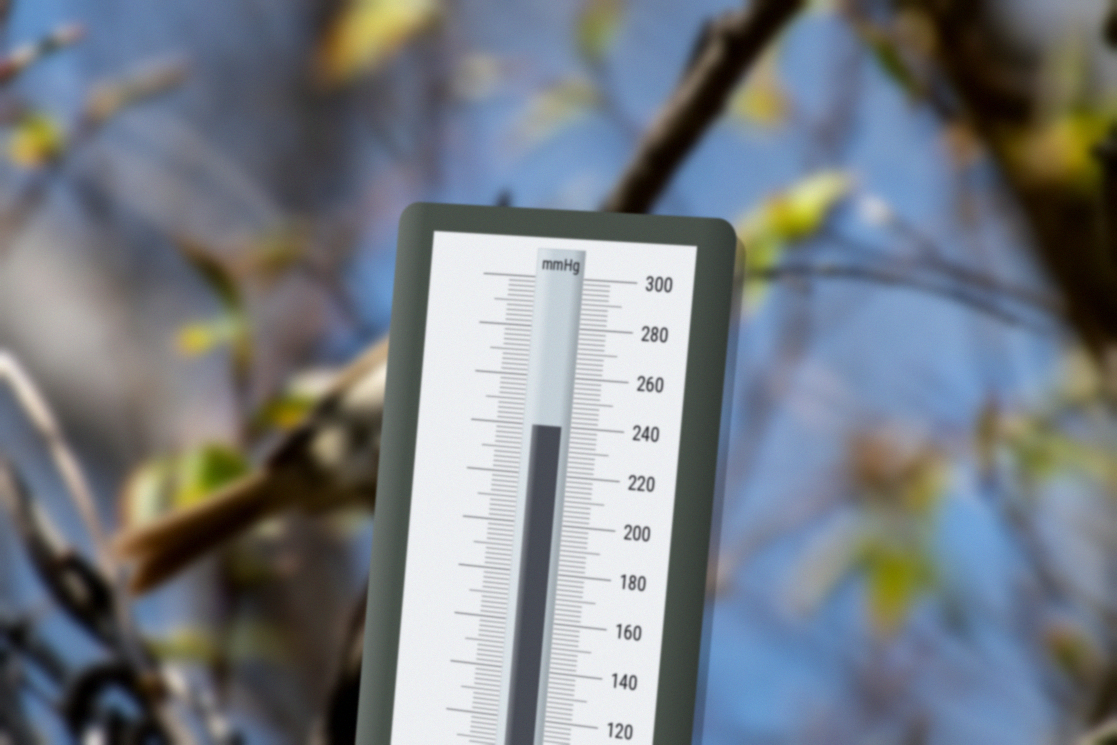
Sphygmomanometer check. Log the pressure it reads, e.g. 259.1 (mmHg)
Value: 240 (mmHg)
